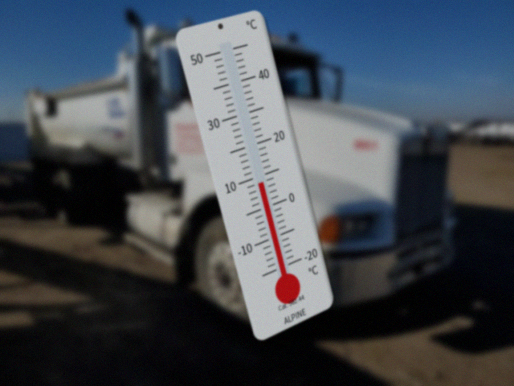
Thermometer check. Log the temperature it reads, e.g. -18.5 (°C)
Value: 8 (°C)
